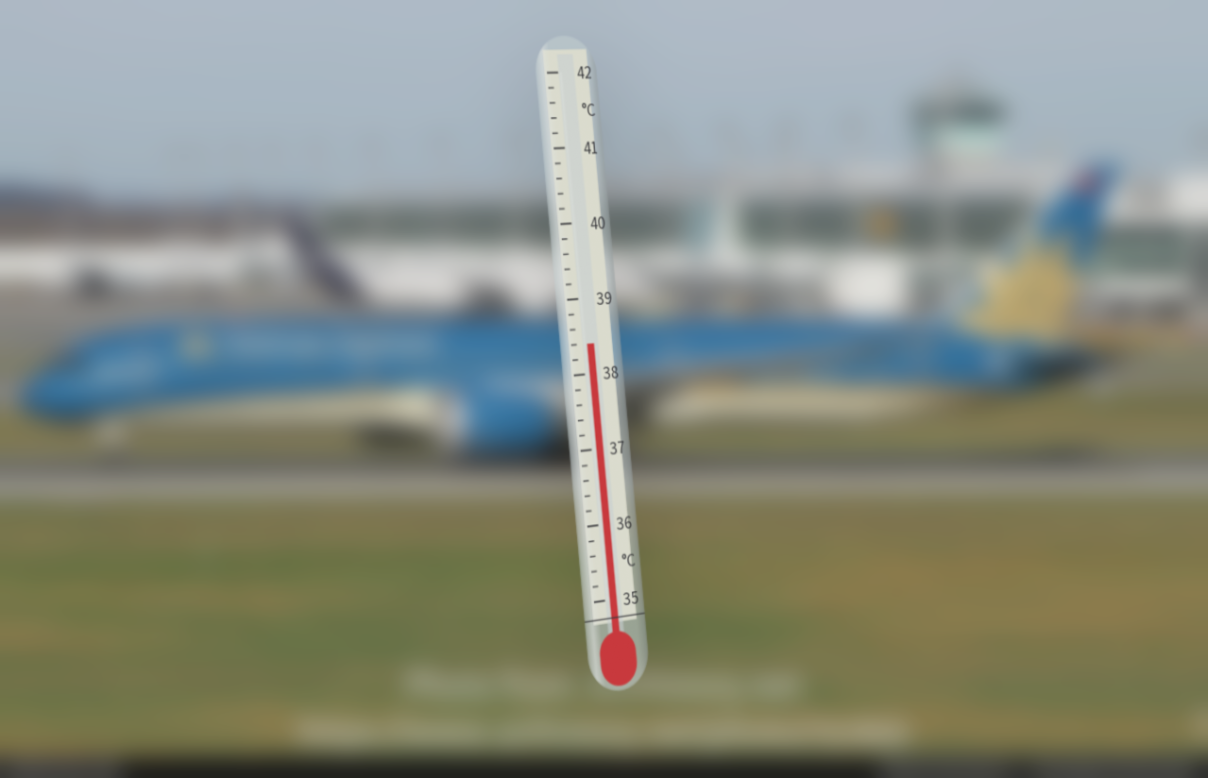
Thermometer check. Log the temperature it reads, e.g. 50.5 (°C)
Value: 38.4 (°C)
